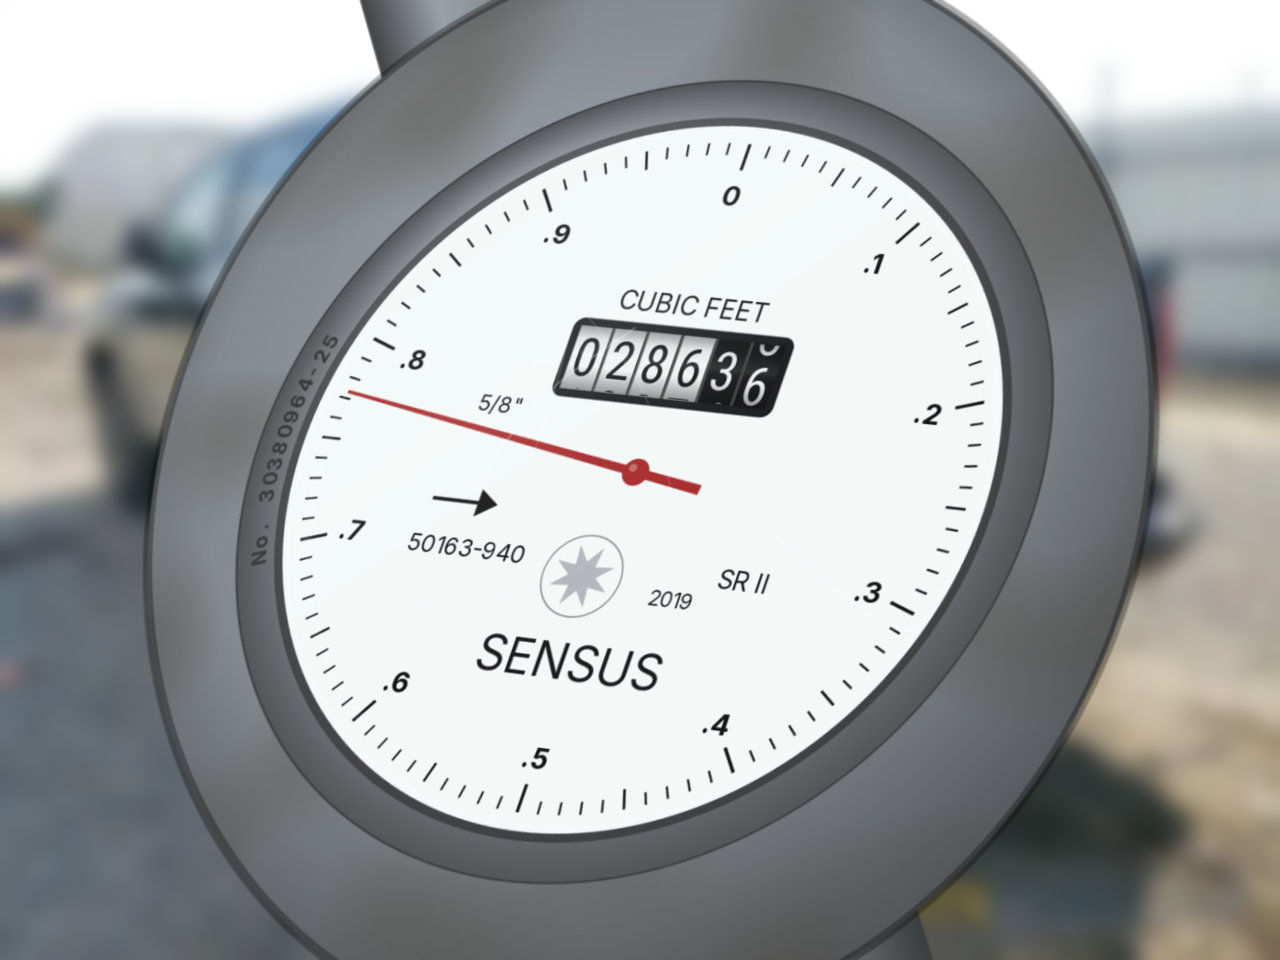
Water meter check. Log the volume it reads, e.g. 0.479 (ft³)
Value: 28635.77 (ft³)
